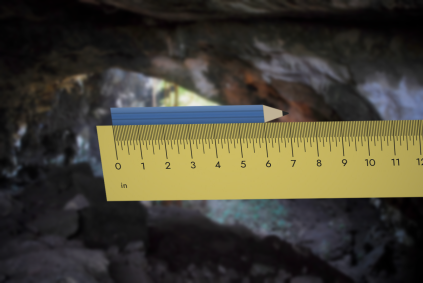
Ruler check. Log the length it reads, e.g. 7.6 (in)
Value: 7 (in)
